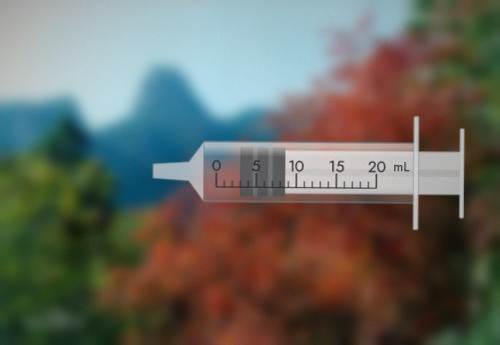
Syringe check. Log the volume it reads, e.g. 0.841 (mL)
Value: 3 (mL)
